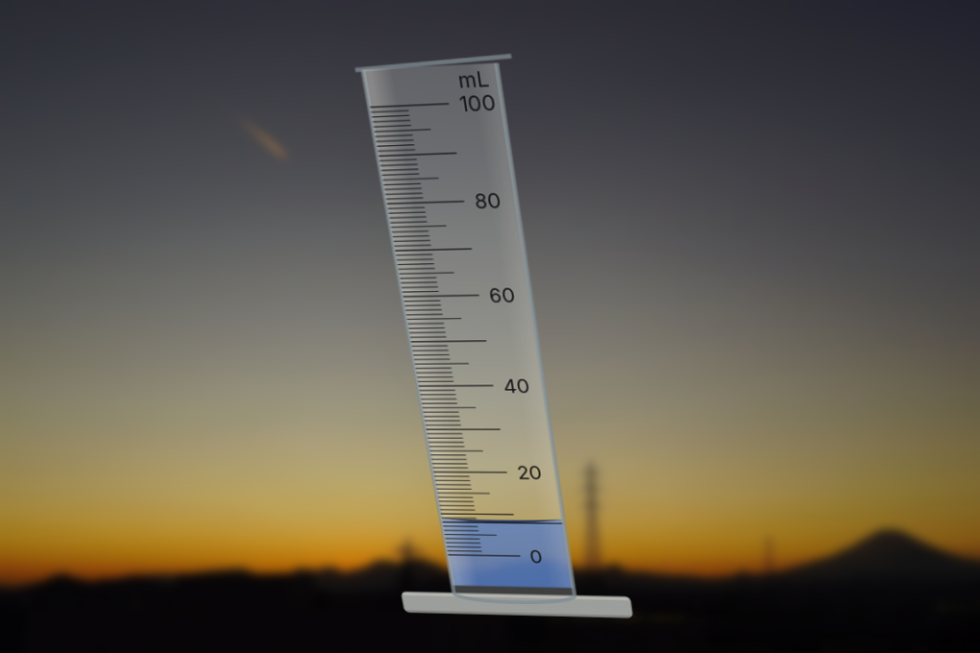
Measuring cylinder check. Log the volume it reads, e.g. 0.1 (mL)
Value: 8 (mL)
